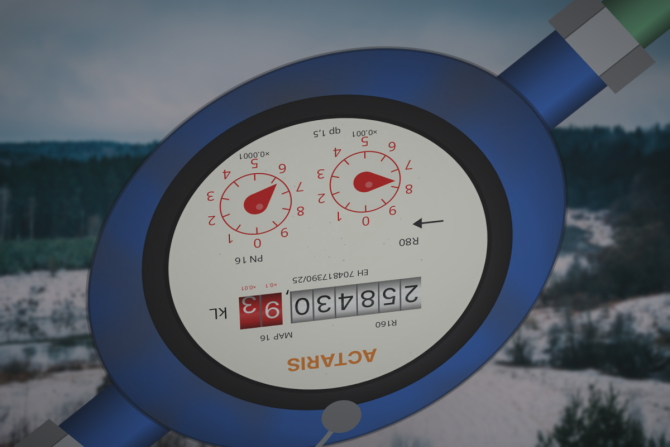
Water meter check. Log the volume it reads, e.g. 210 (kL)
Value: 258430.9276 (kL)
